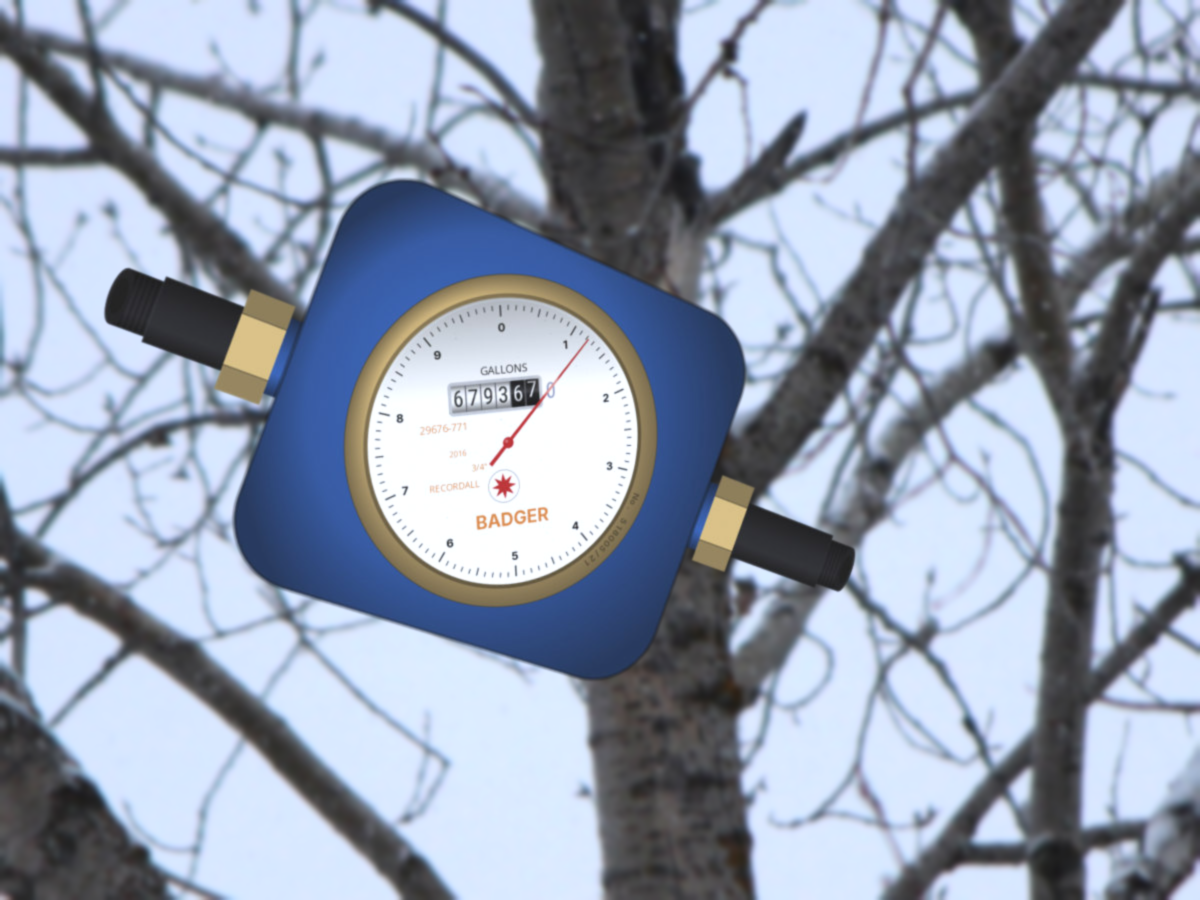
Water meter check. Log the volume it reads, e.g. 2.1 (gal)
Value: 6793671.2 (gal)
